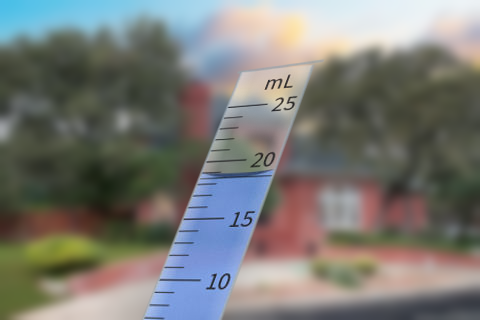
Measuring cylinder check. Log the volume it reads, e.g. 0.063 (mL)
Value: 18.5 (mL)
